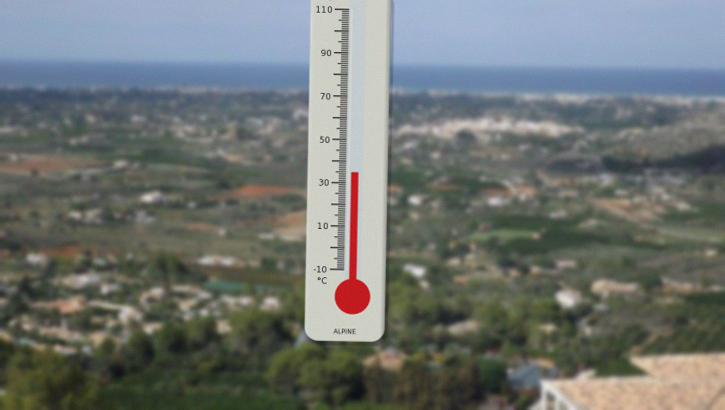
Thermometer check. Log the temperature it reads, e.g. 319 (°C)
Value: 35 (°C)
